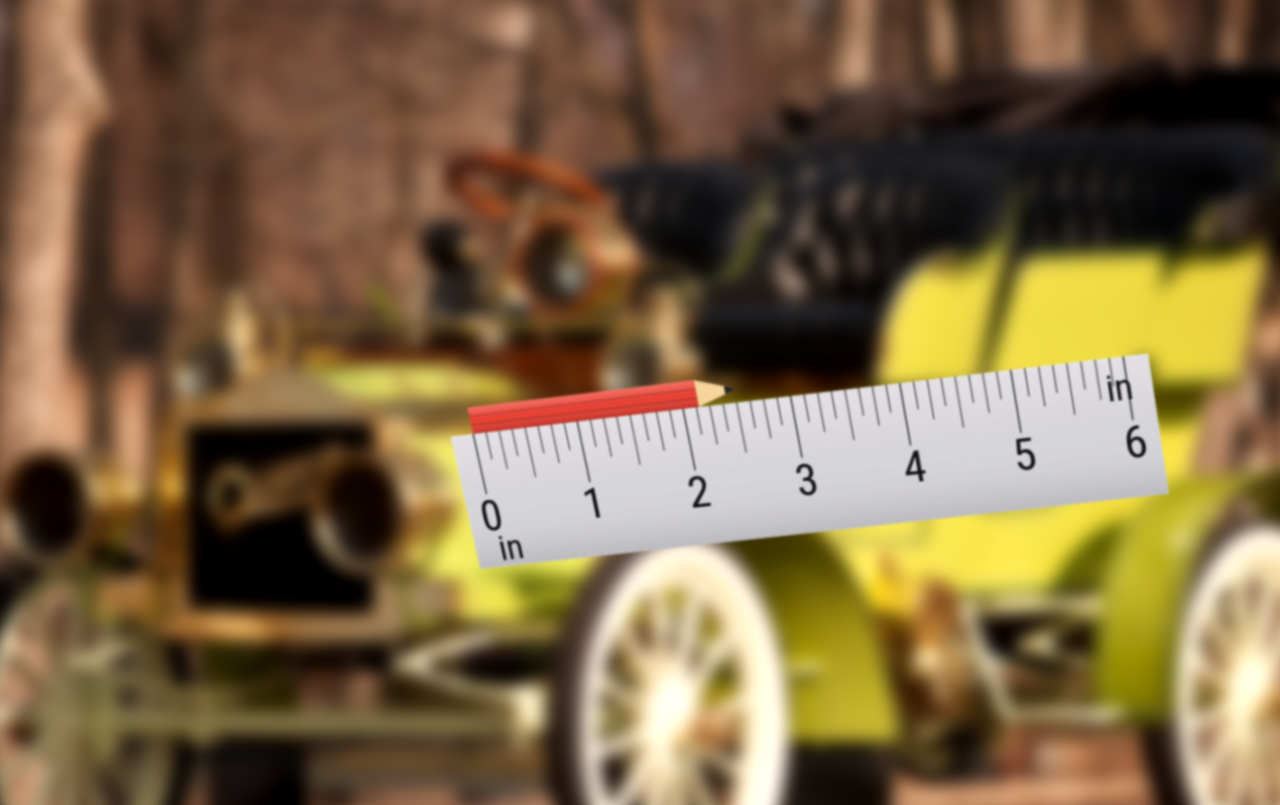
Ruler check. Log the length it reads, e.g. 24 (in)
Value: 2.5 (in)
